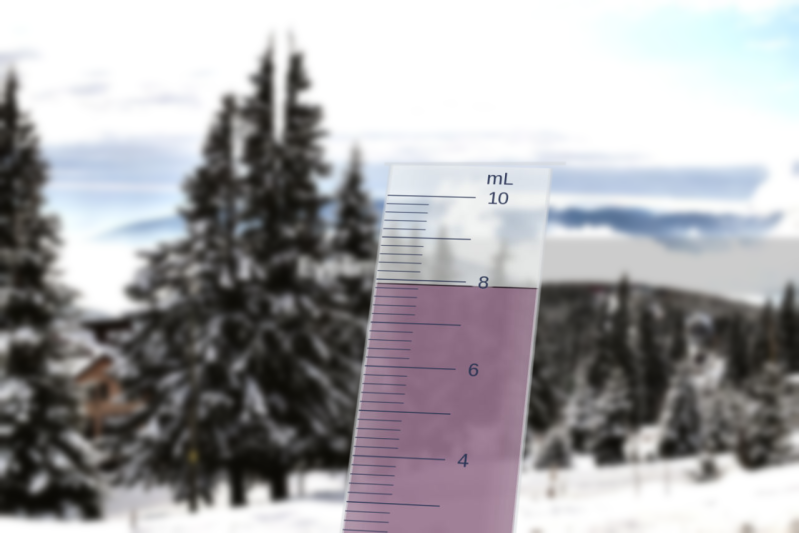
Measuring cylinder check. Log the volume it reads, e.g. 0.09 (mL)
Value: 7.9 (mL)
